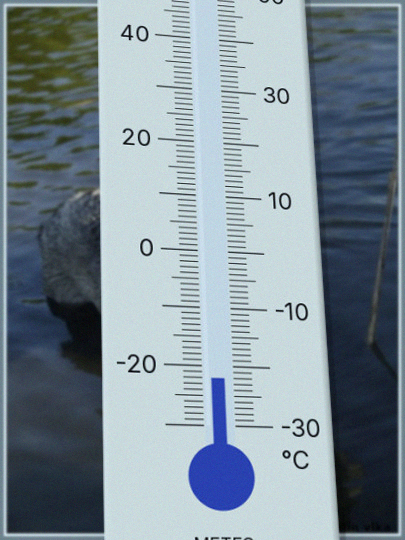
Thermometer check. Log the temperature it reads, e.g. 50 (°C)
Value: -22 (°C)
